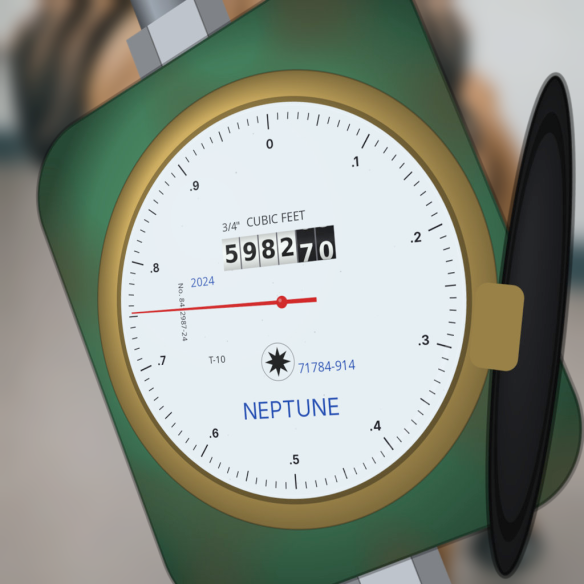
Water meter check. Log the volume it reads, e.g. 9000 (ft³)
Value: 598269.75 (ft³)
